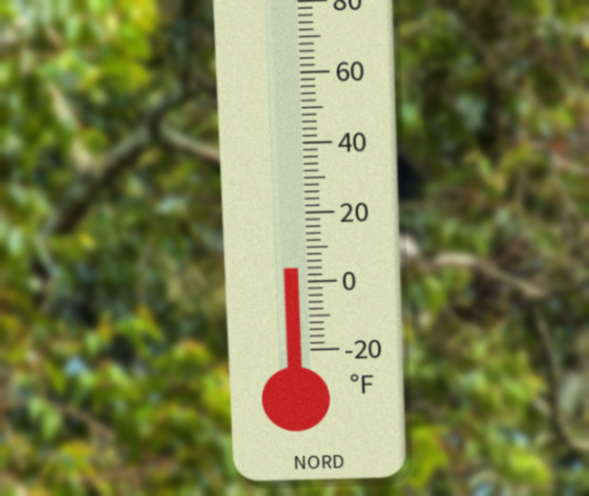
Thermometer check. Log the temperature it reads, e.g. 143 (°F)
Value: 4 (°F)
